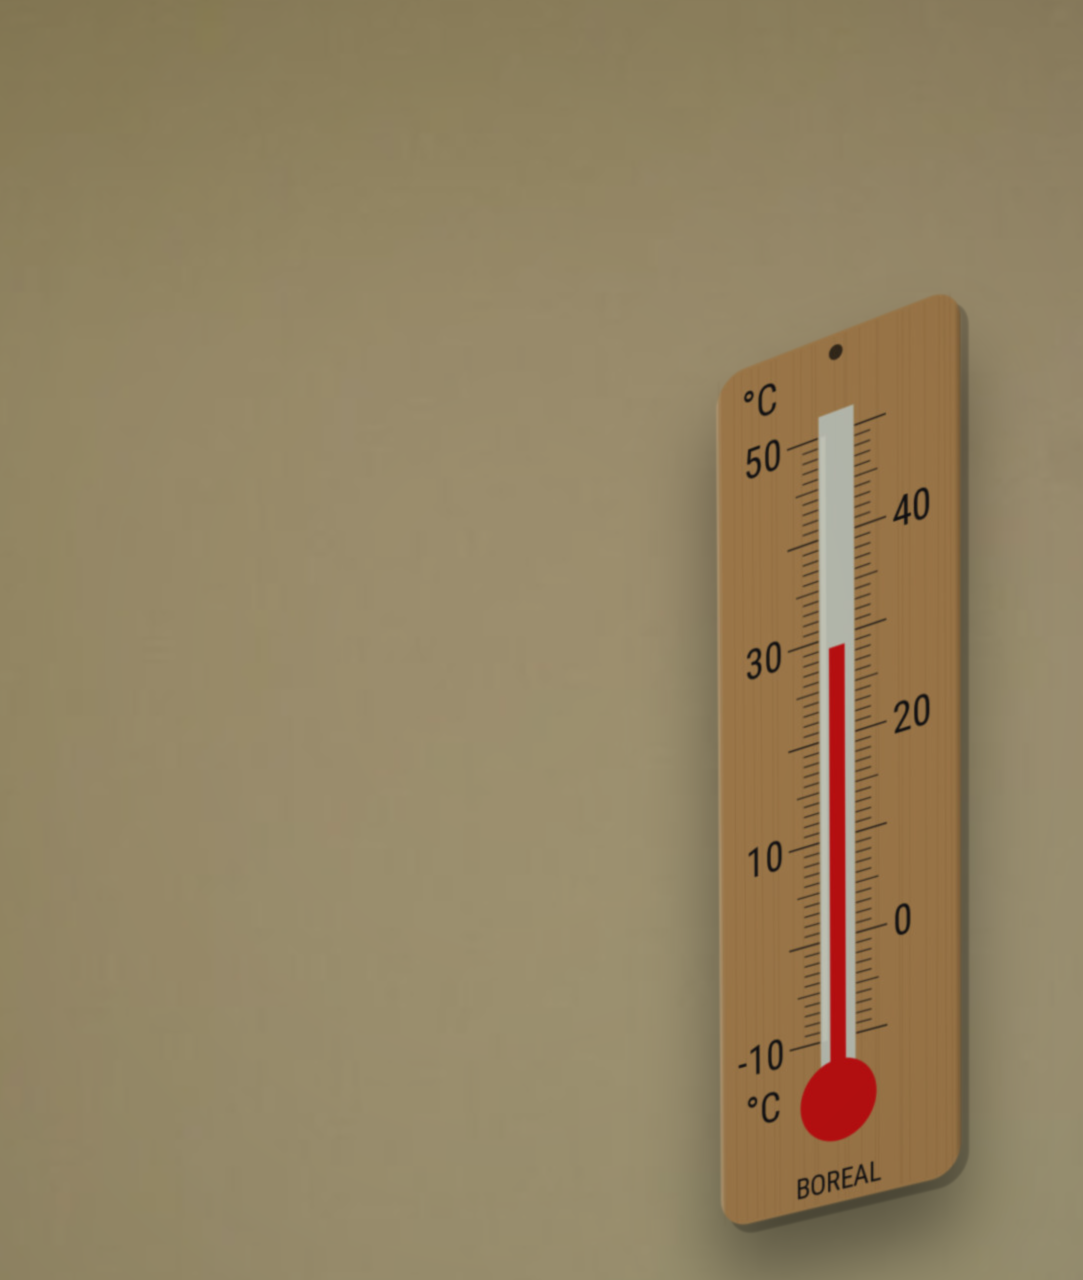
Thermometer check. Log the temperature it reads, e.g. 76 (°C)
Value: 29 (°C)
